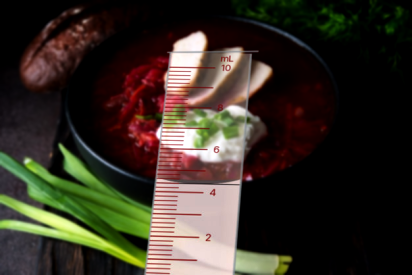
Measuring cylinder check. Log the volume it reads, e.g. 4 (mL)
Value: 4.4 (mL)
